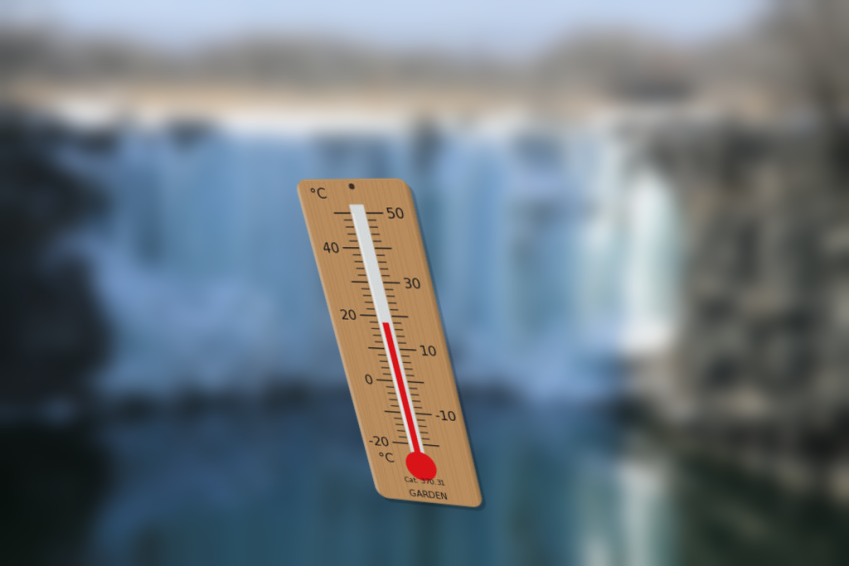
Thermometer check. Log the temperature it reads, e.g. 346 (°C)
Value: 18 (°C)
